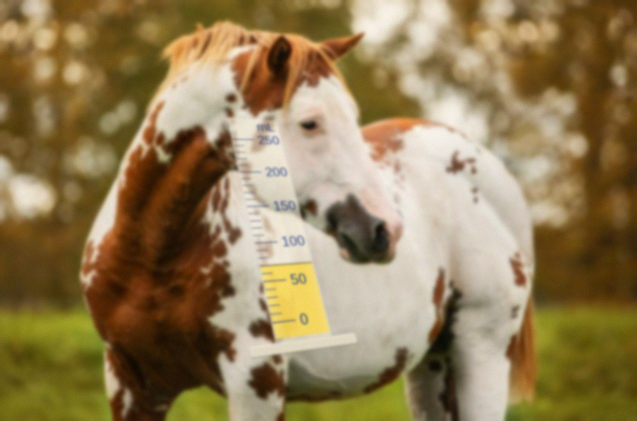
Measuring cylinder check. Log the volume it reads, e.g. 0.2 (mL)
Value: 70 (mL)
